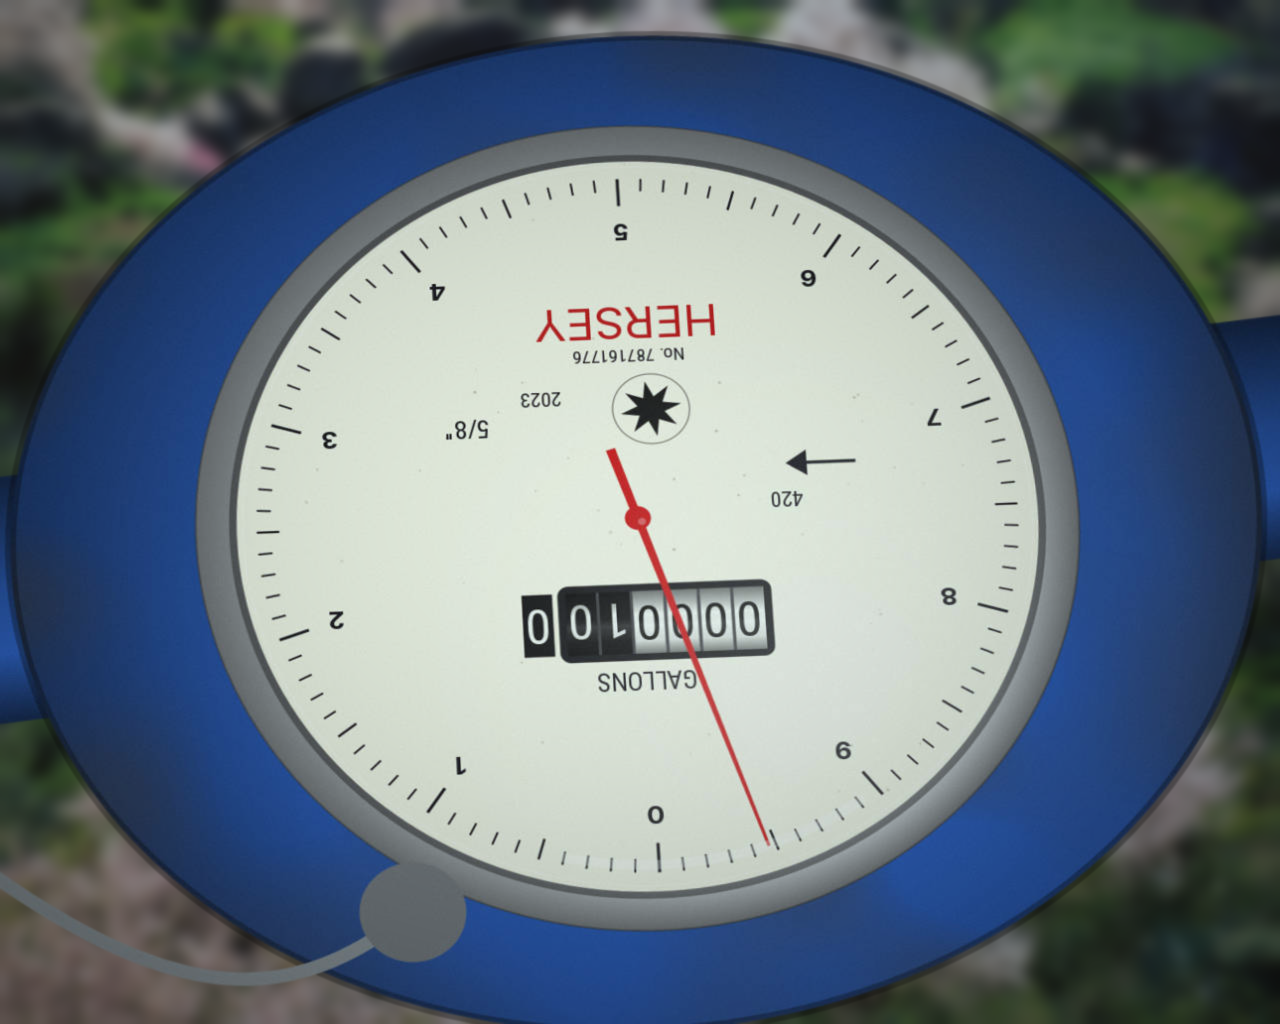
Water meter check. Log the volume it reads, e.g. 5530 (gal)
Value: 99.5 (gal)
